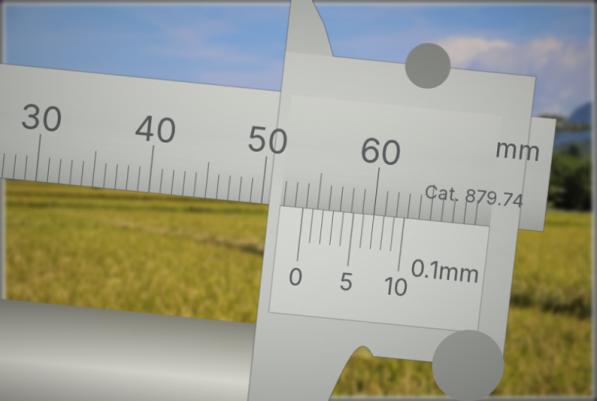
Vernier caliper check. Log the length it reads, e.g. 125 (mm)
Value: 53.7 (mm)
